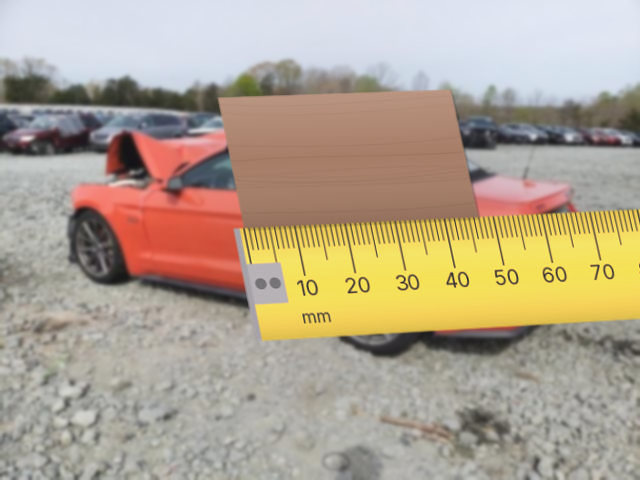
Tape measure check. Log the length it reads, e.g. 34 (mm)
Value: 47 (mm)
